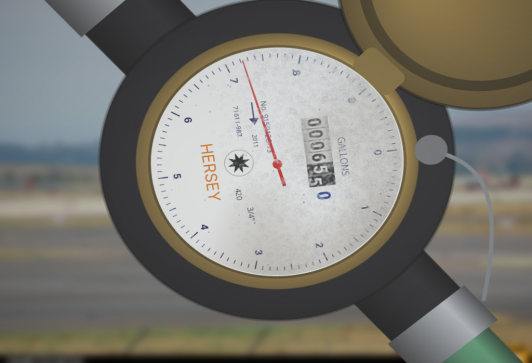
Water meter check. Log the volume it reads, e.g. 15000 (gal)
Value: 6547.2 (gal)
